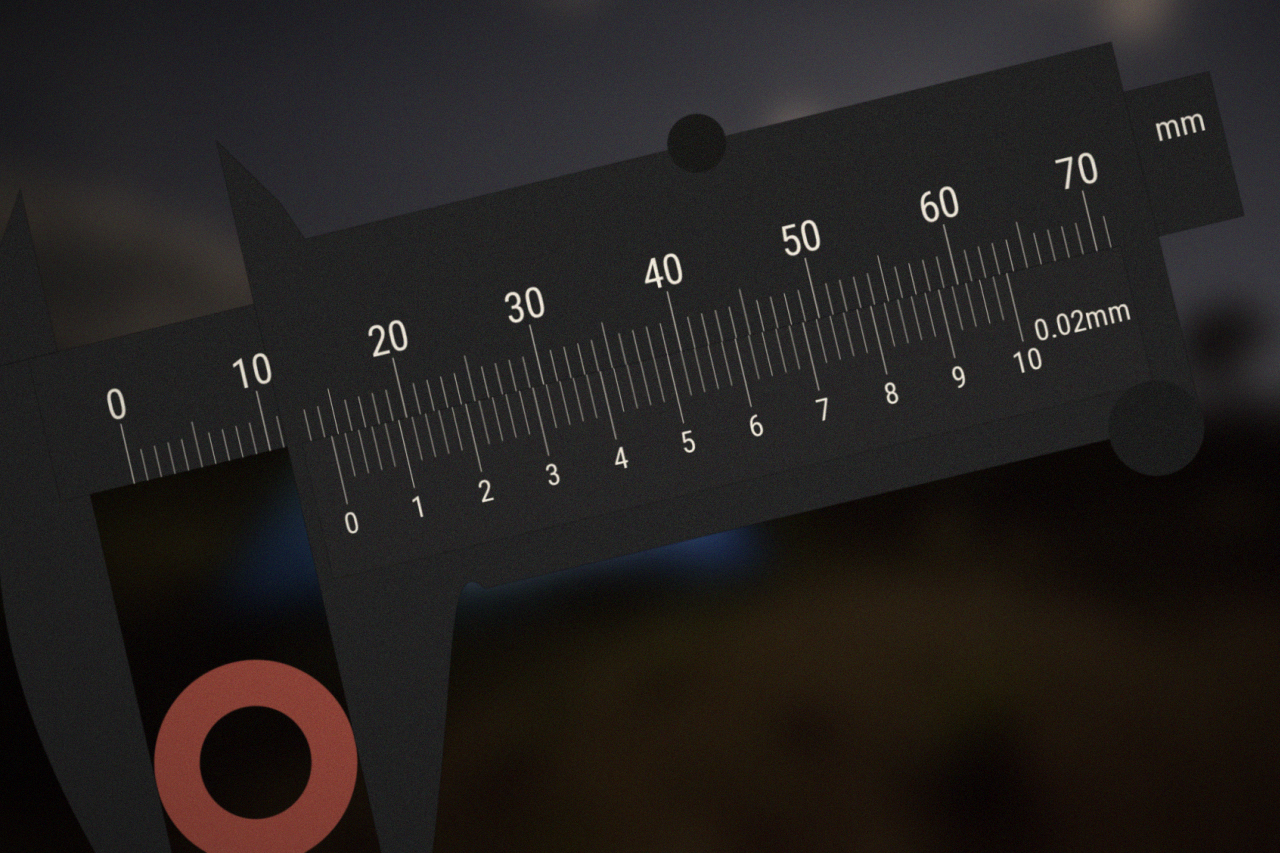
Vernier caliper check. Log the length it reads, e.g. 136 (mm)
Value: 14.5 (mm)
